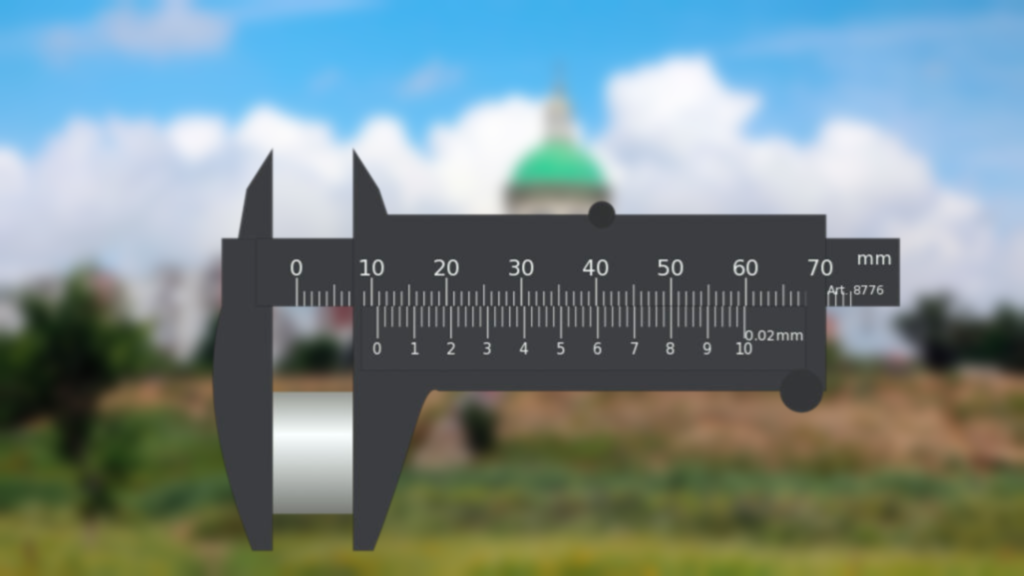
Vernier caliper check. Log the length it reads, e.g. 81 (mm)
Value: 10.8 (mm)
